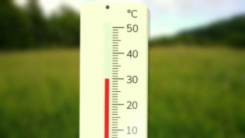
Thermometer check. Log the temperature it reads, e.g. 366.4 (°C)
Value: 30 (°C)
